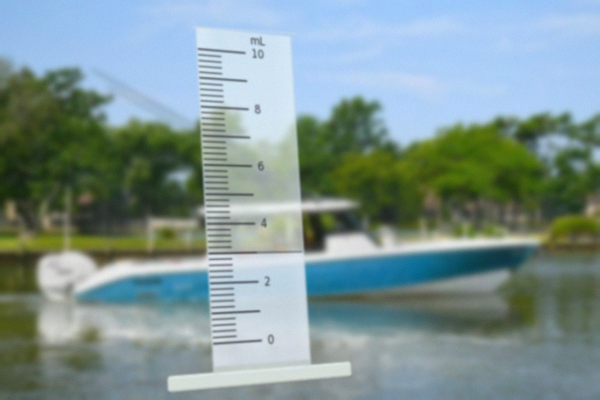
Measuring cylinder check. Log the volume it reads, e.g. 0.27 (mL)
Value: 3 (mL)
